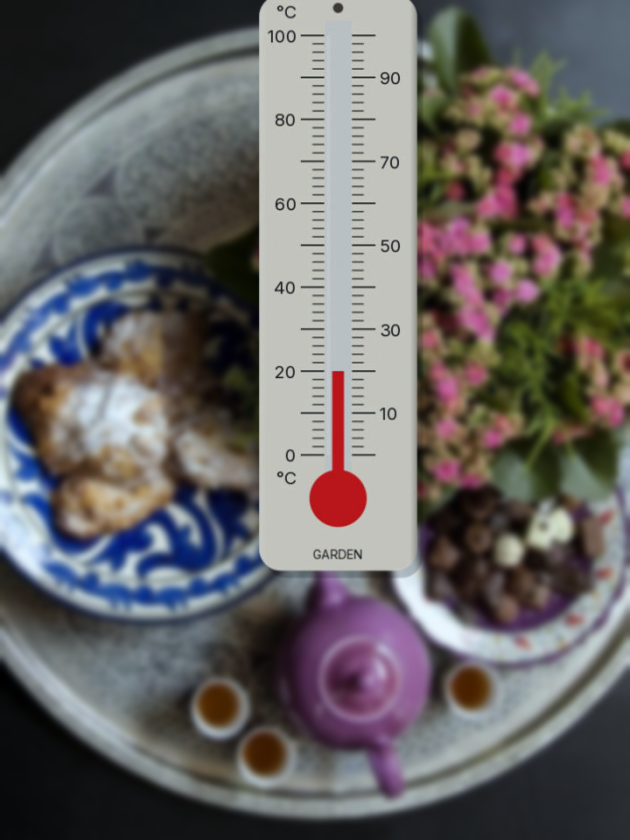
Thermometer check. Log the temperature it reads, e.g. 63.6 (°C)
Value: 20 (°C)
